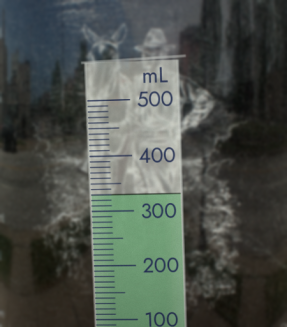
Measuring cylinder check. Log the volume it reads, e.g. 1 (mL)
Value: 330 (mL)
